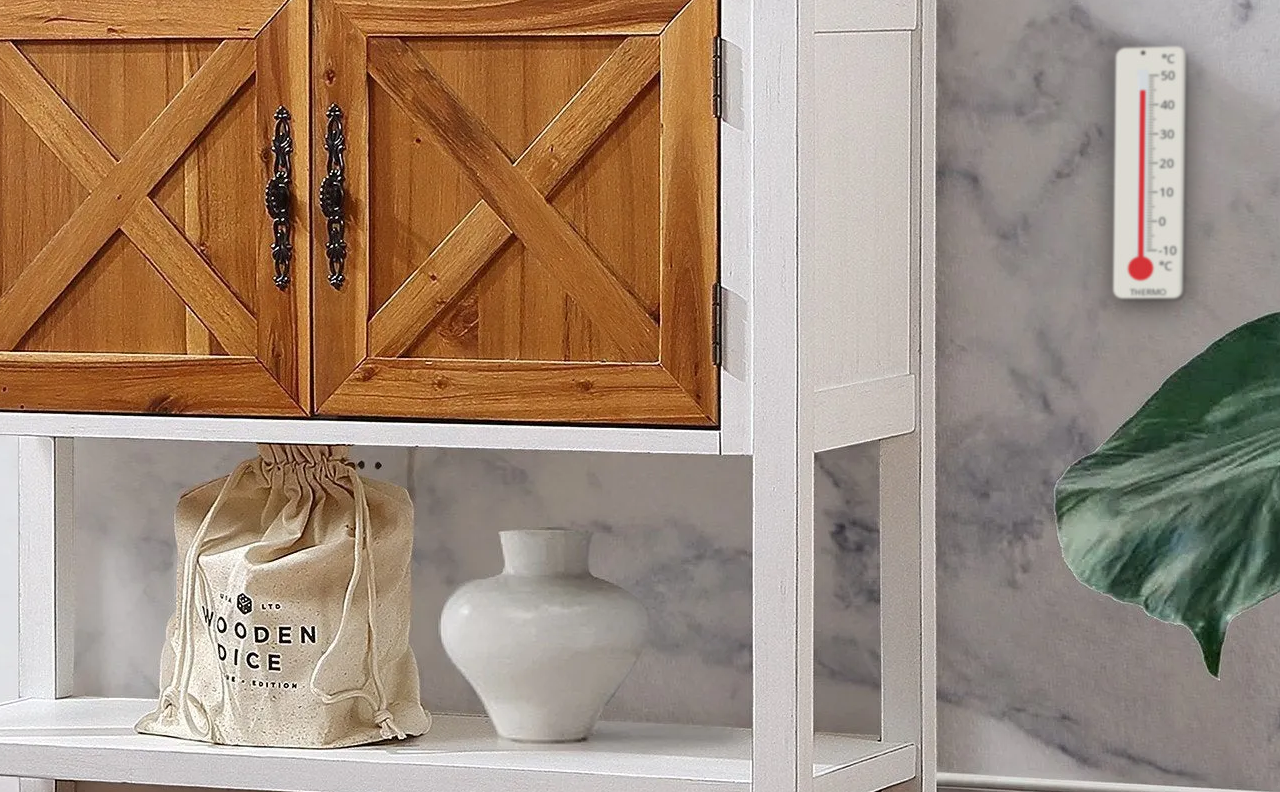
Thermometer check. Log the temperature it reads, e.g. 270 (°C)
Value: 45 (°C)
